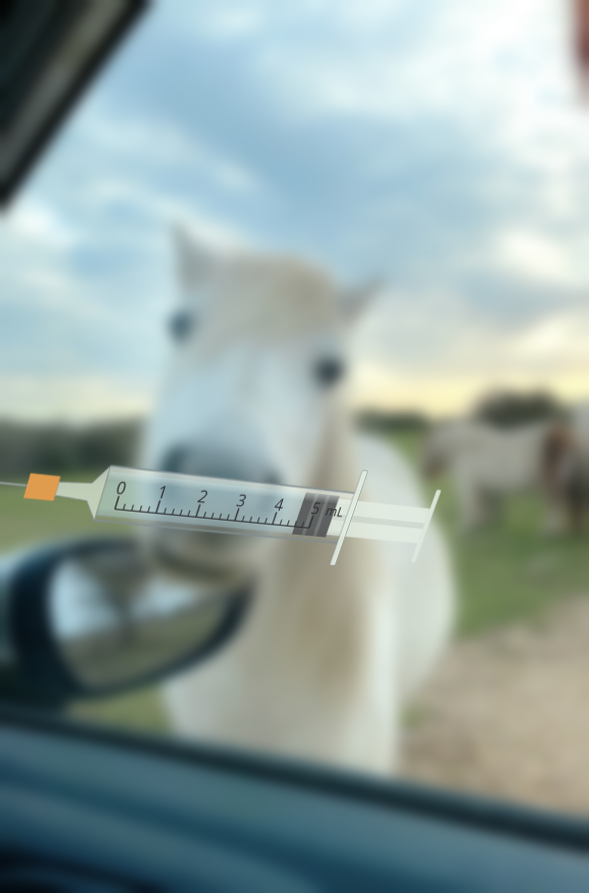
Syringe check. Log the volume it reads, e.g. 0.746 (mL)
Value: 4.6 (mL)
